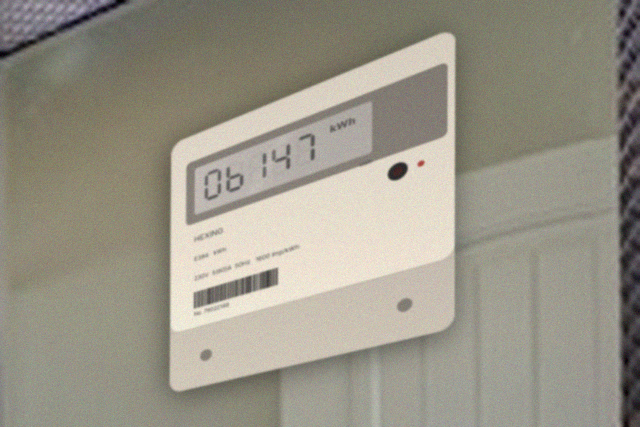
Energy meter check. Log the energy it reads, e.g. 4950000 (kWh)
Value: 6147 (kWh)
